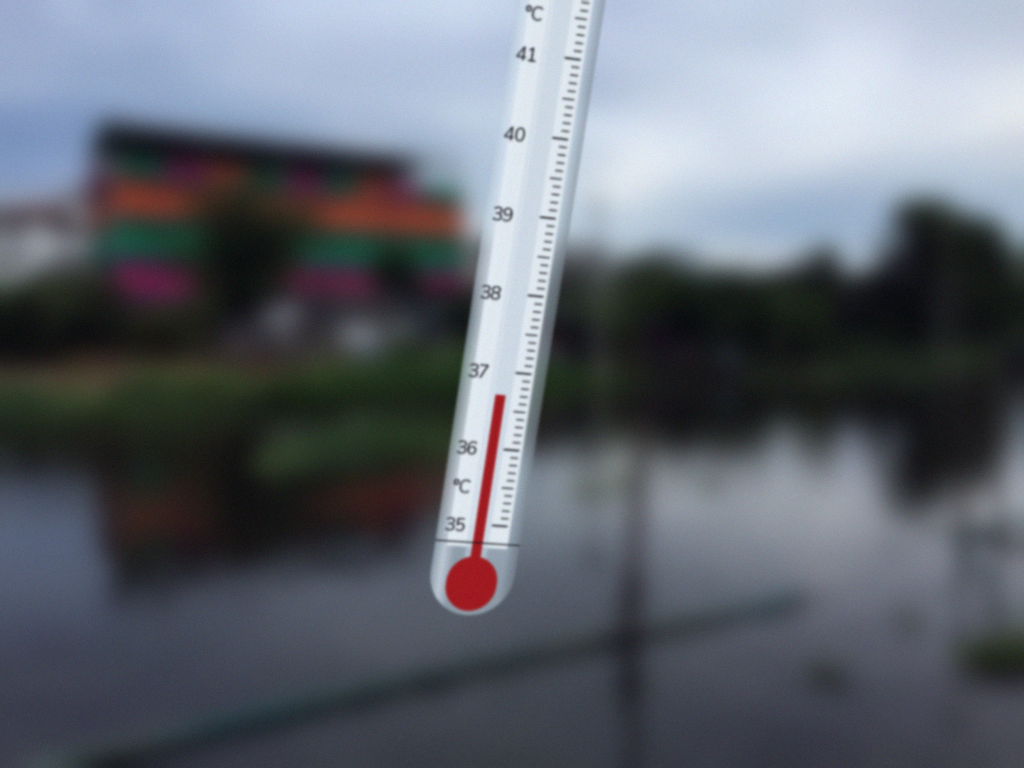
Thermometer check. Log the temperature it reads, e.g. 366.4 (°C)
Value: 36.7 (°C)
